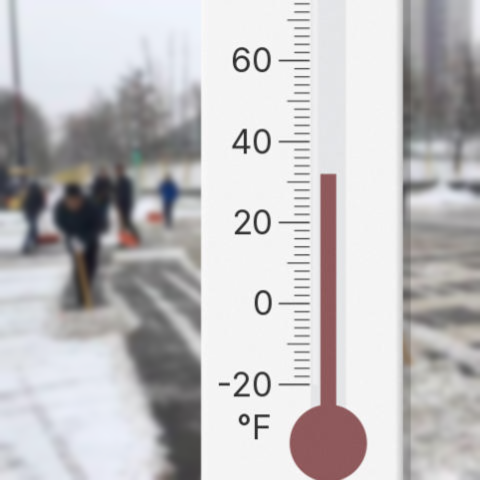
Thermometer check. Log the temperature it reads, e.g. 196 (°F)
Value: 32 (°F)
